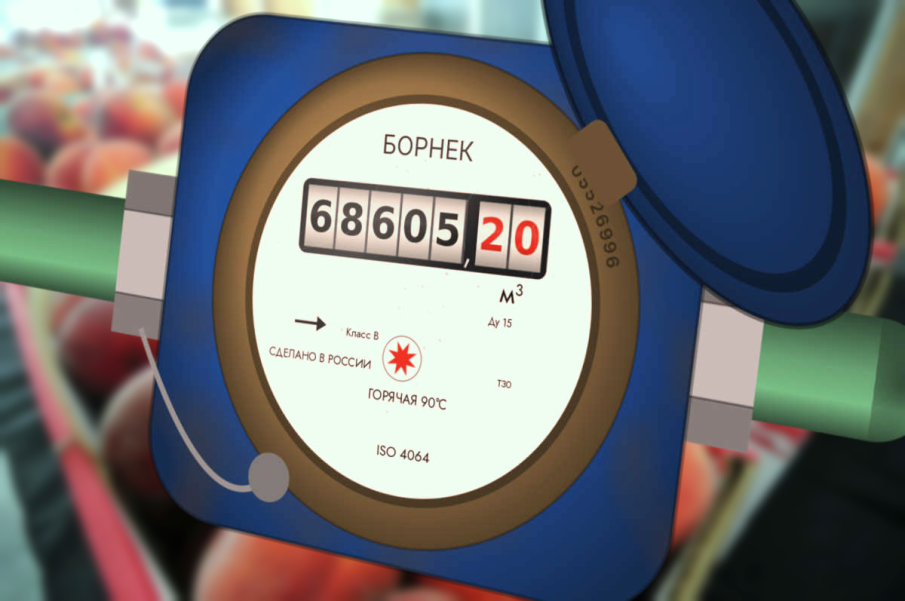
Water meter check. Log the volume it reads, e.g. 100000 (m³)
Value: 68605.20 (m³)
